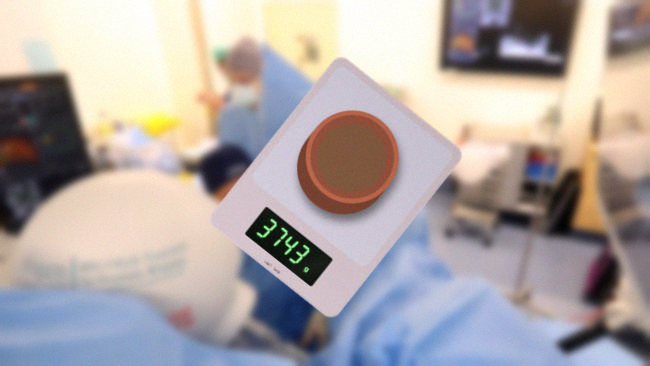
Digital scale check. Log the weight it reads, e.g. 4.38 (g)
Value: 3743 (g)
